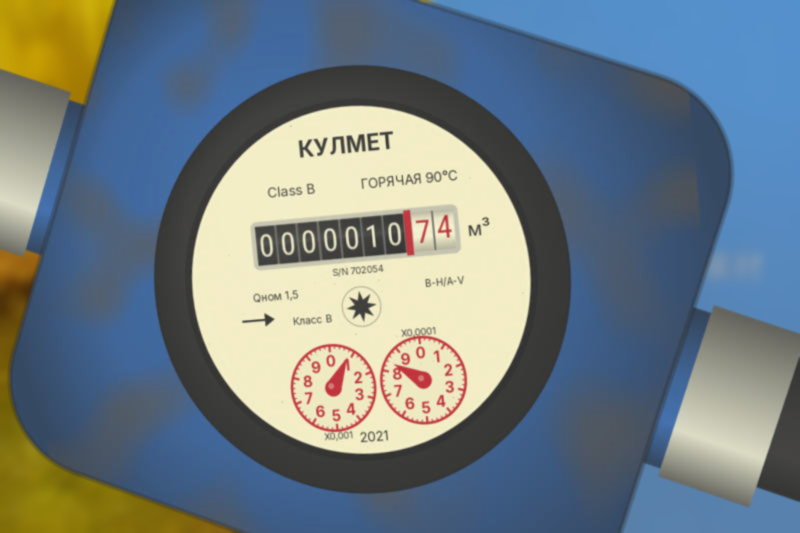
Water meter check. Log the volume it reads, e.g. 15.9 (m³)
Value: 10.7408 (m³)
